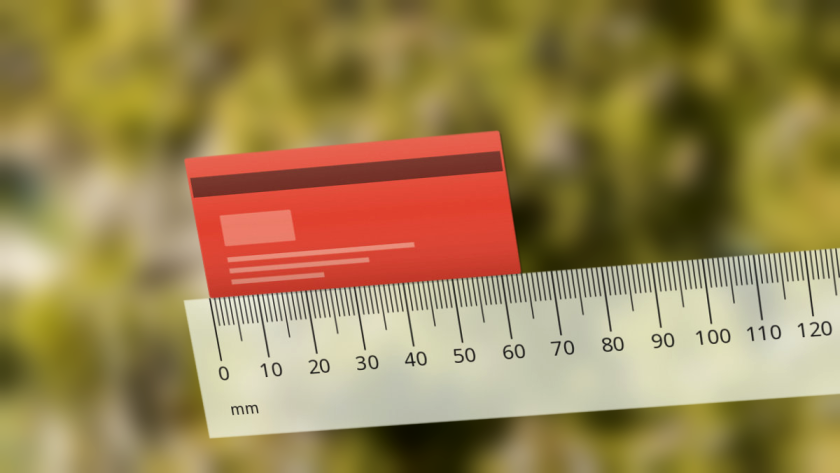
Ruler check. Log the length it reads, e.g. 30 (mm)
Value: 64 (mm)
